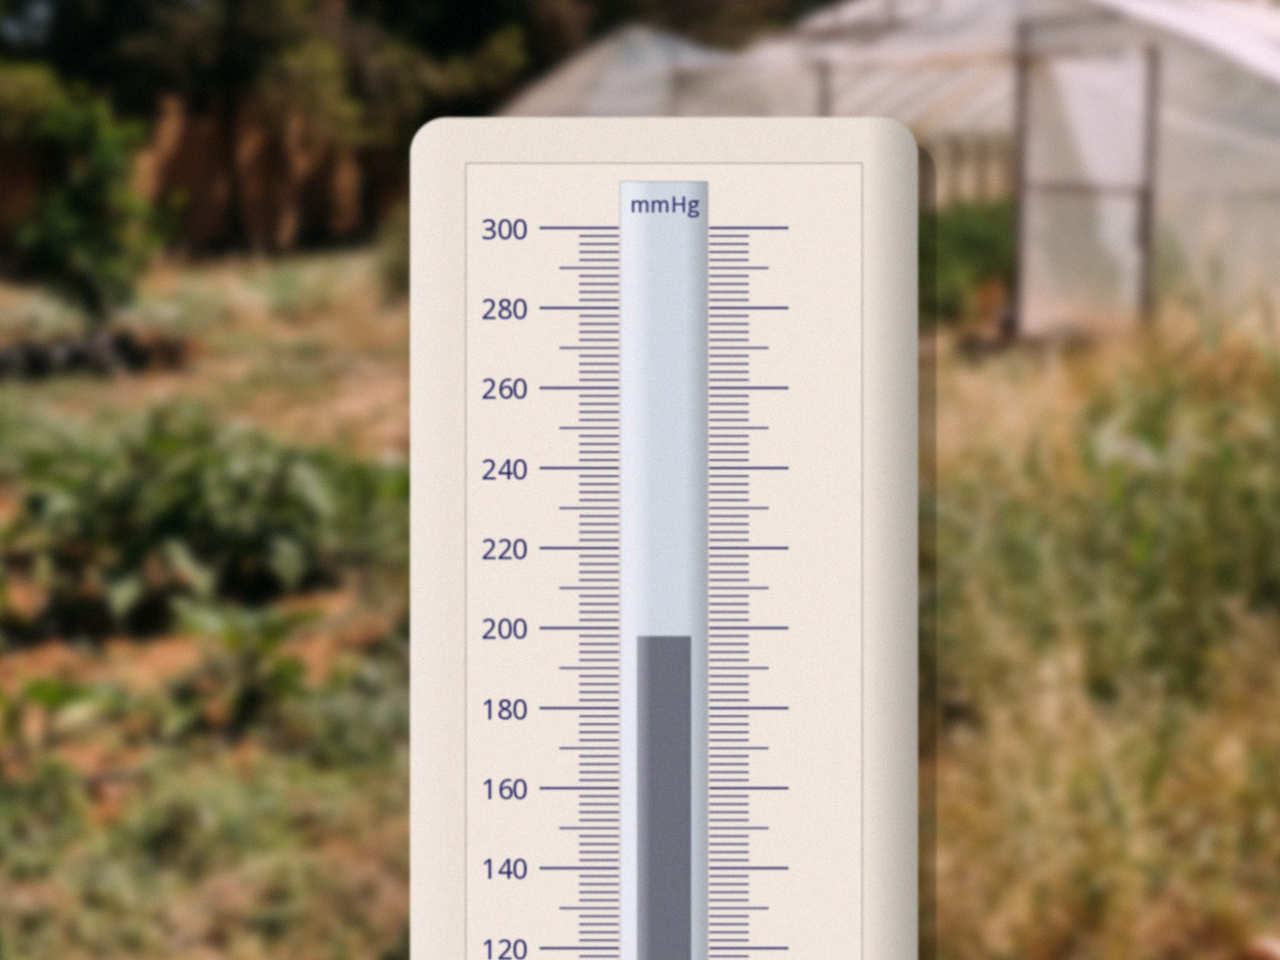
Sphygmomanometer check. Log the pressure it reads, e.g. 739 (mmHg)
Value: 198 (mmHg)
